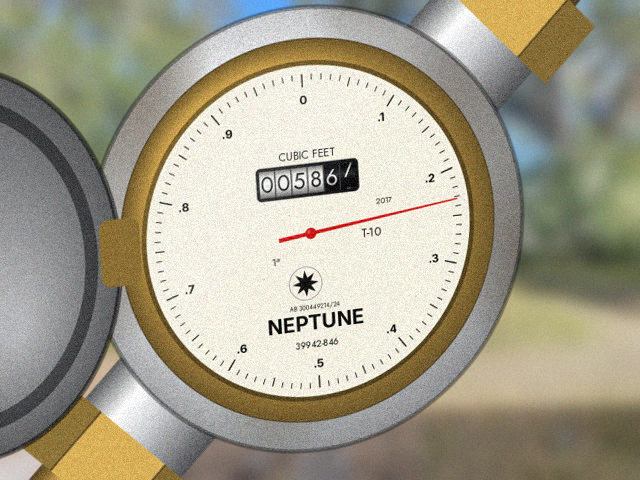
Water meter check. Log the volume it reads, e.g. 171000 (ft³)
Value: 5867.23 (ft³)
